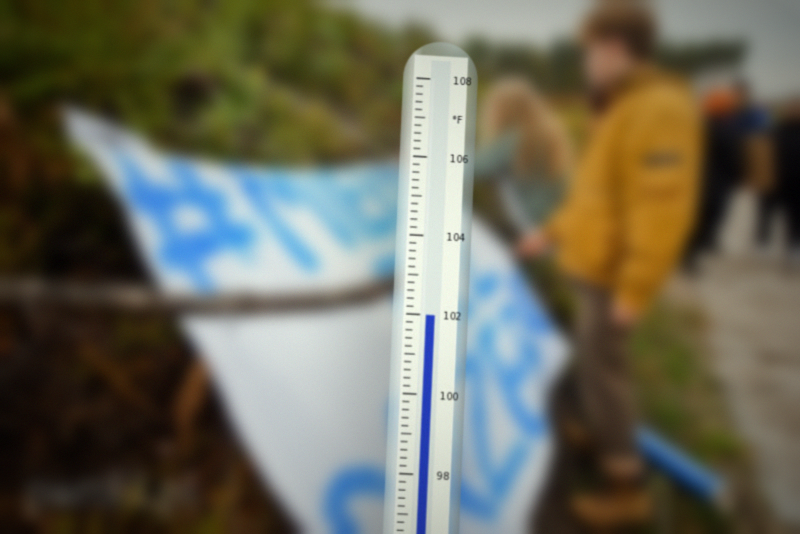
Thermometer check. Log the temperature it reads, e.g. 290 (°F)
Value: 102 (°F)
